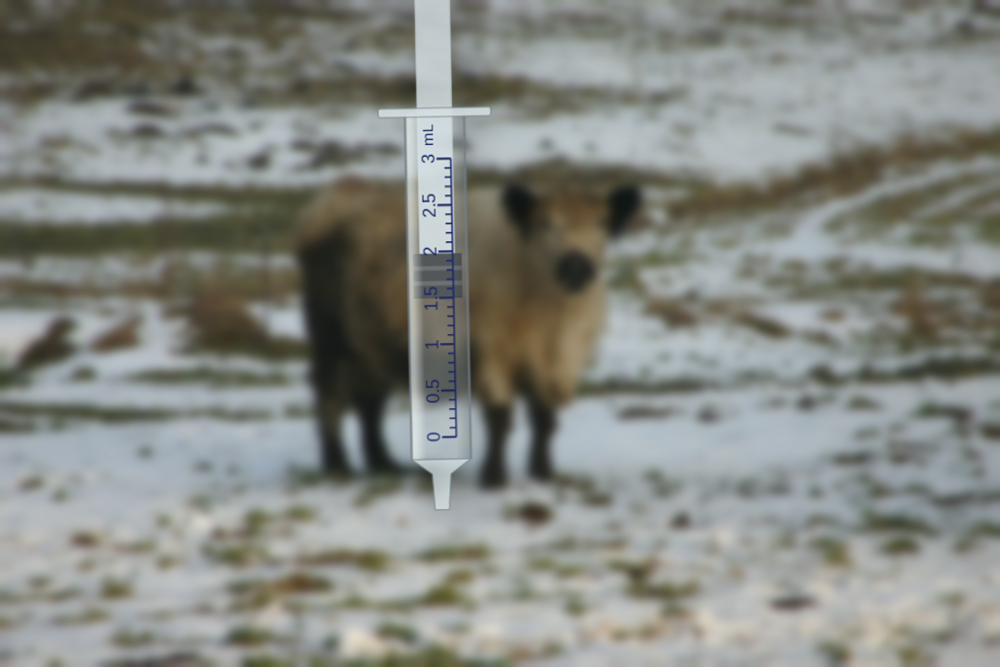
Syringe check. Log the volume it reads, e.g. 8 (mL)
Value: 1.5 (mL)
